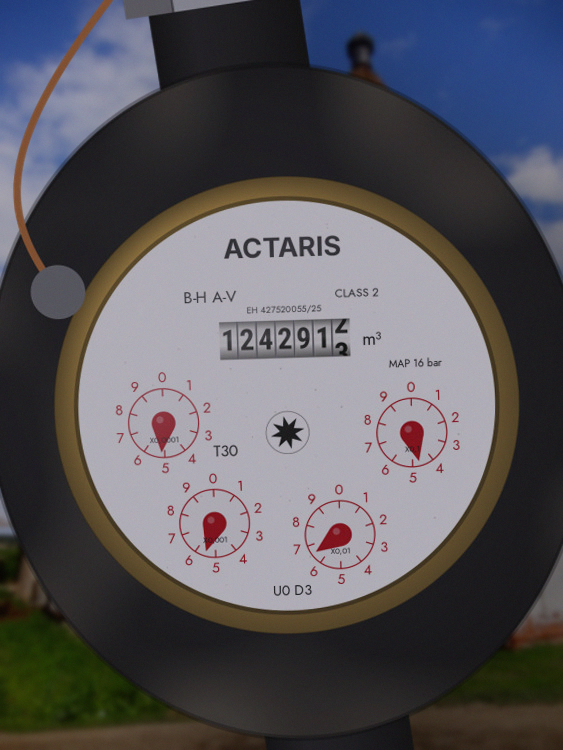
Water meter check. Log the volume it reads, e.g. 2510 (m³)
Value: 1242912.4655 (m³)
